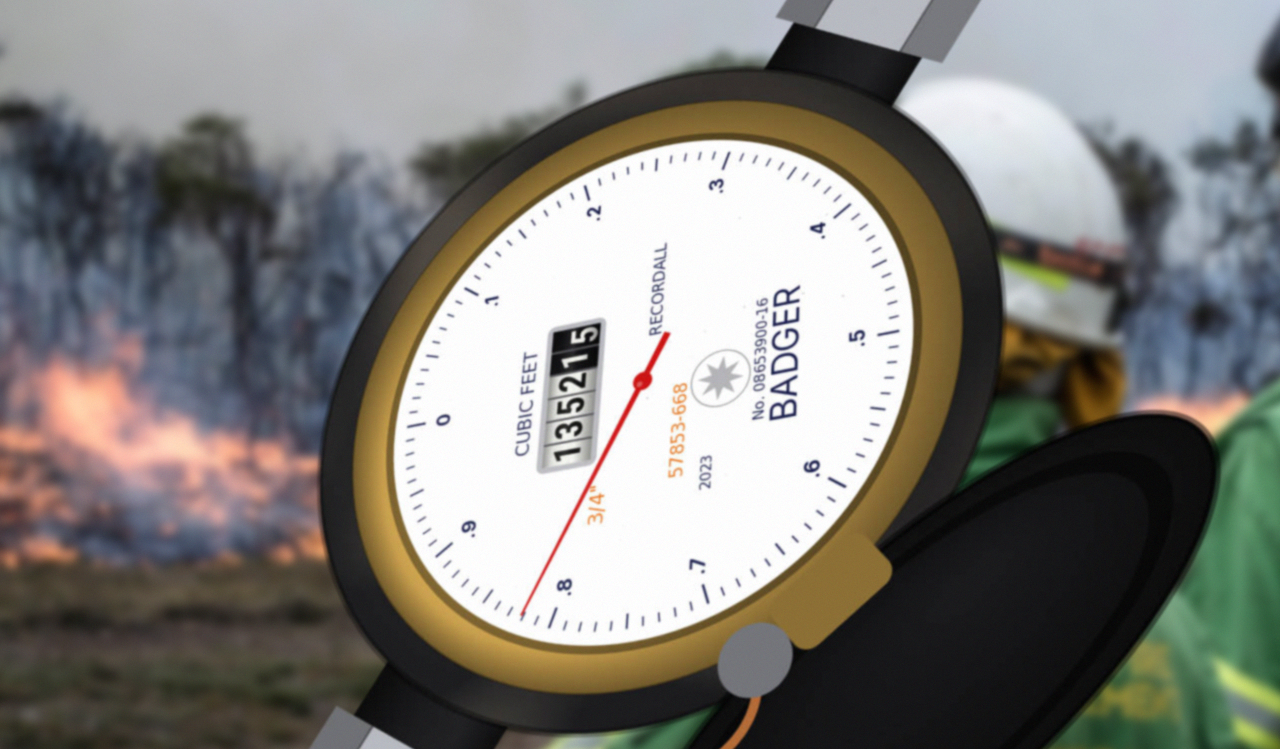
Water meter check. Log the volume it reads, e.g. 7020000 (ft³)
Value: 135214.82 (ft³)
